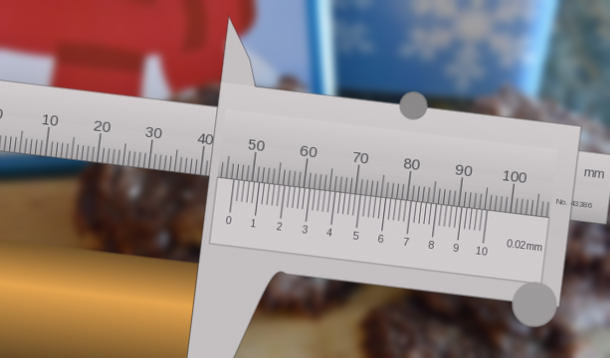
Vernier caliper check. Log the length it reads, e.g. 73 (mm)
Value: 46.5 (mm)
